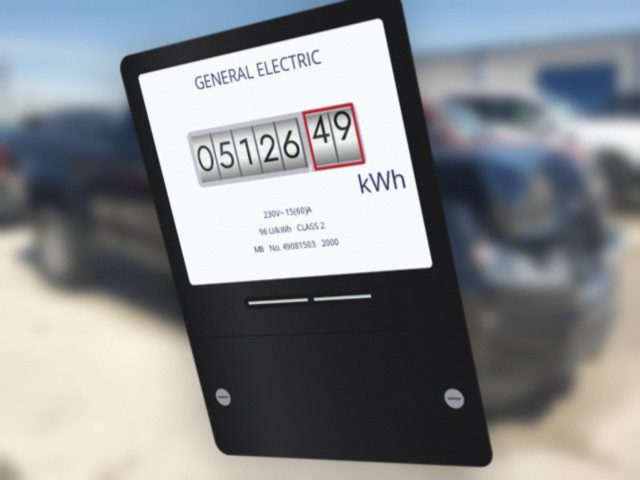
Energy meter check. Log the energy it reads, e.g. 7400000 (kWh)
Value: 5126.49 (kWh)
